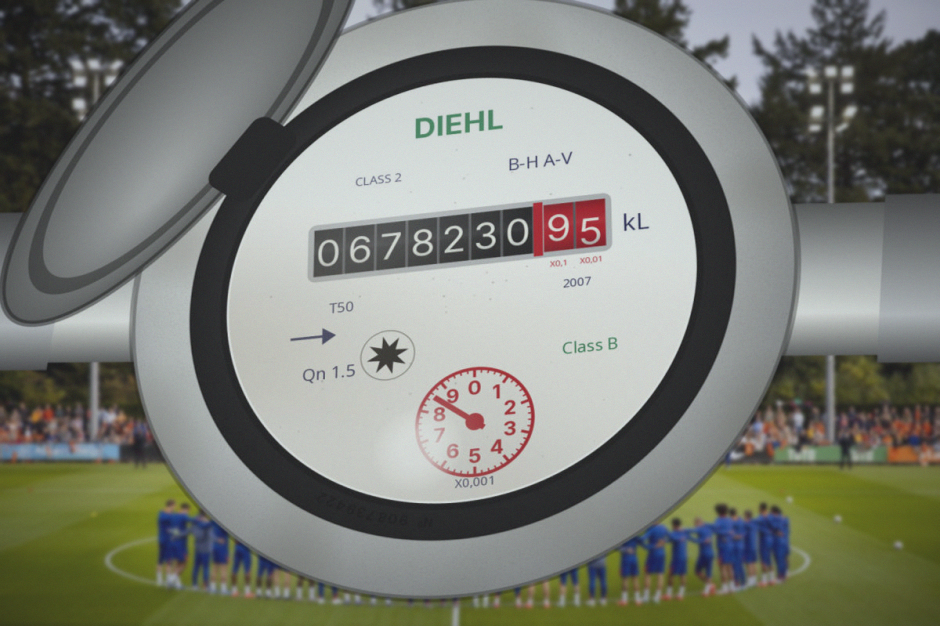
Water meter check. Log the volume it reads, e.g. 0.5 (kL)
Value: 678230.948 (kL)
